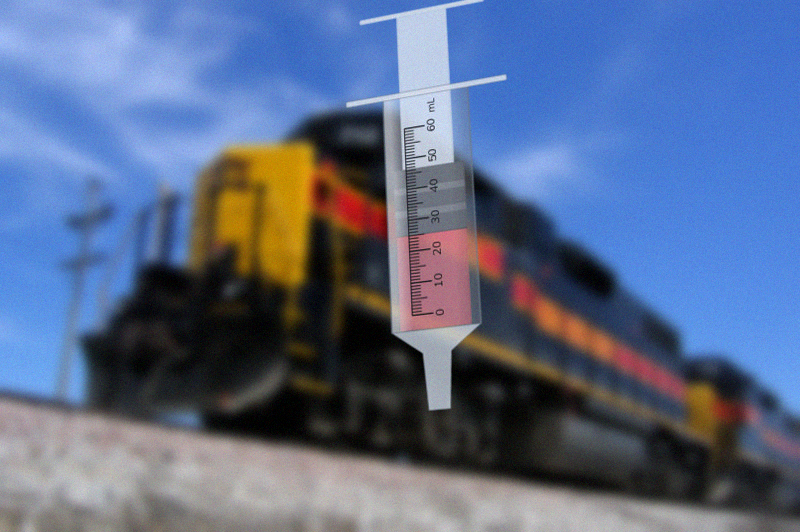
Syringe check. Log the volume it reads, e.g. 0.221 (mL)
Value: 25 (mL)
